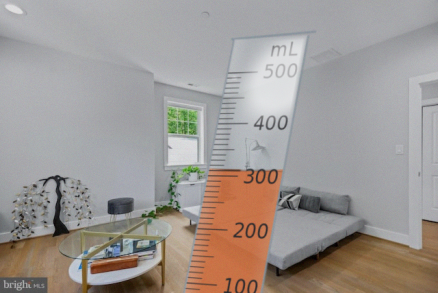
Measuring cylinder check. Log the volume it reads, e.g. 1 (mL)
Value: 310 (mL)
